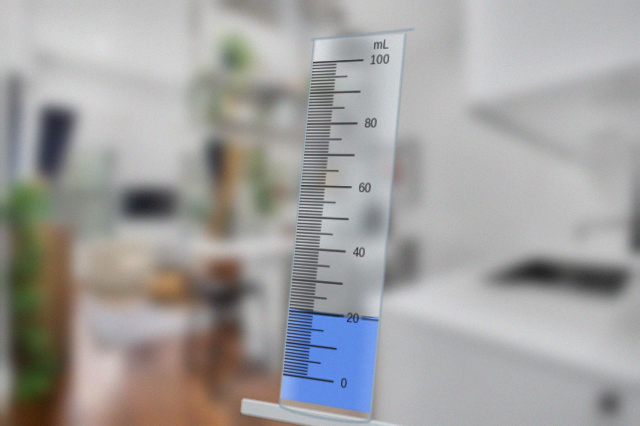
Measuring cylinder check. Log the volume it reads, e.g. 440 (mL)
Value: 20 (mL)
